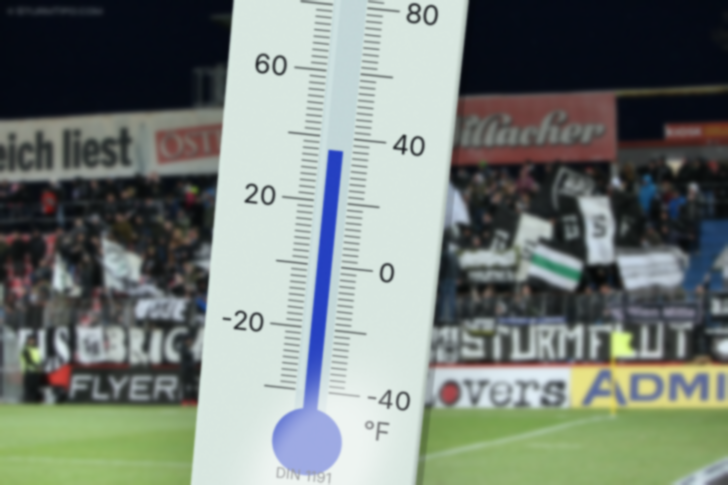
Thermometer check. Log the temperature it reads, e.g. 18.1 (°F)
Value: 36 (°F)
